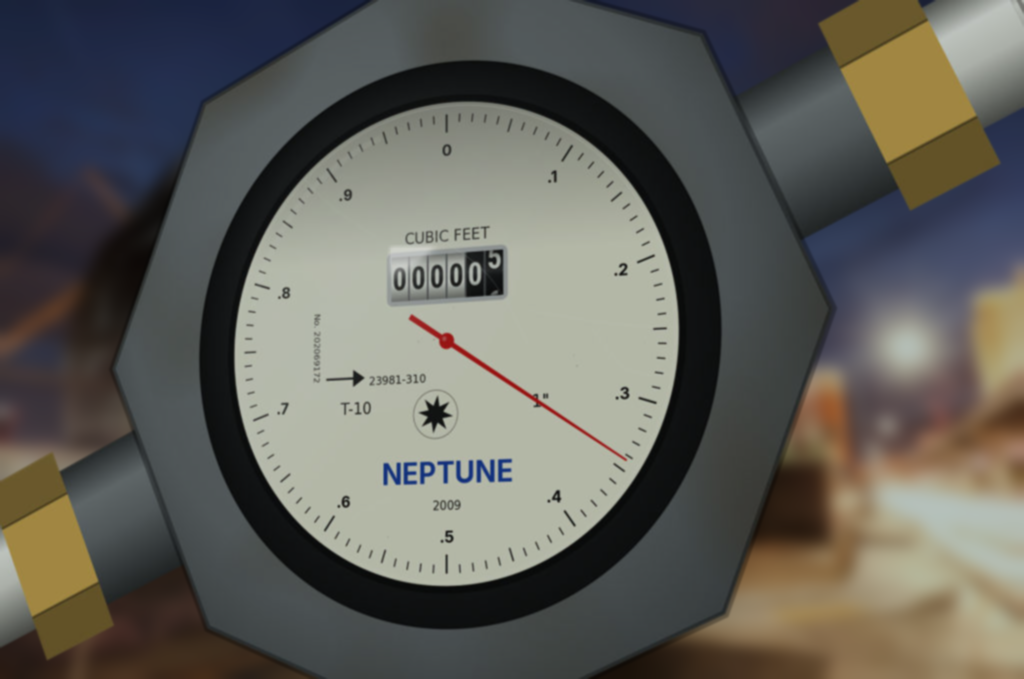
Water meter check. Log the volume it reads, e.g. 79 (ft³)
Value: 5.34 (ft³)
